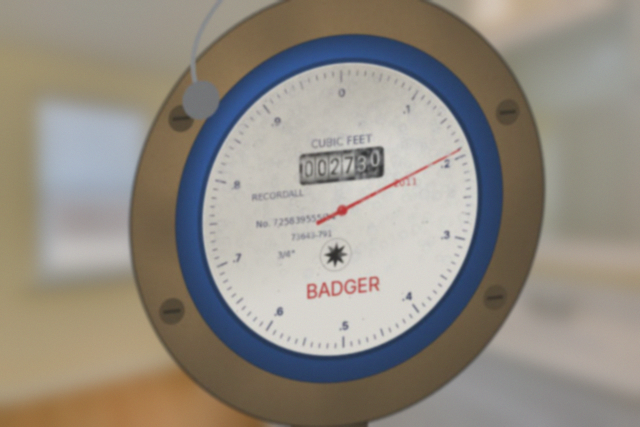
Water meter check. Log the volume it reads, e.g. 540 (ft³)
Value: 2730.19 (ft³)
